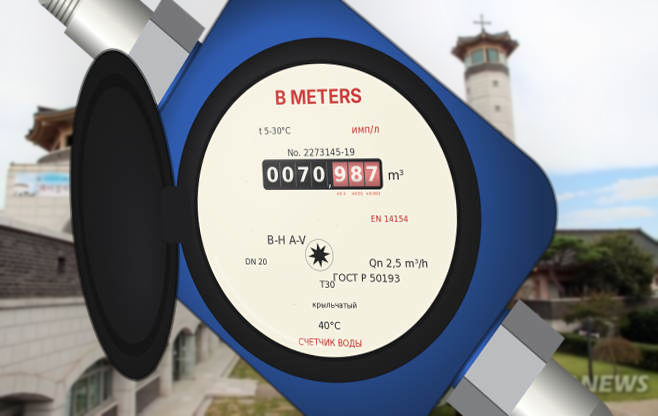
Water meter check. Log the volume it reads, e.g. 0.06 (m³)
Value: 70.987 (m³)
